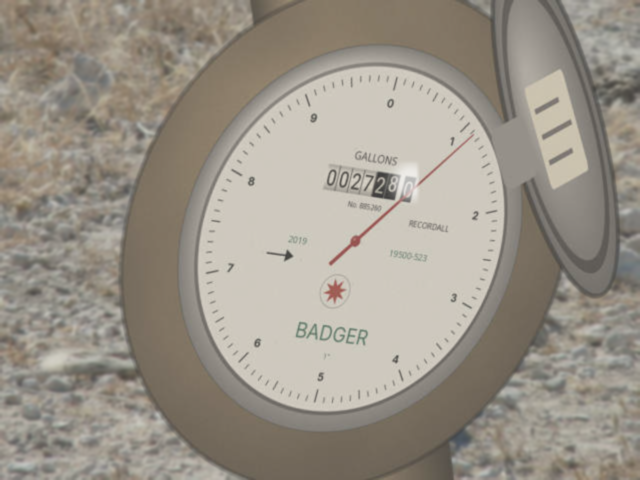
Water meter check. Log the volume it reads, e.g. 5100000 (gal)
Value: 27281.1 (gal)
